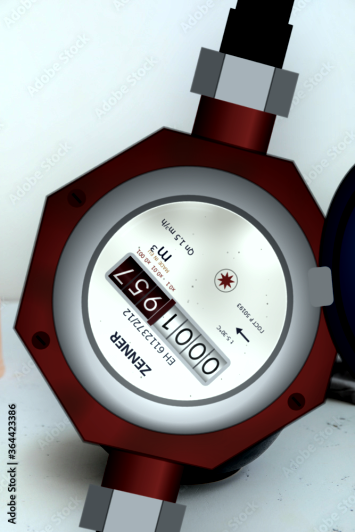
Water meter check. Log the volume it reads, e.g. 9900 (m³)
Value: 1.957 (m³)
